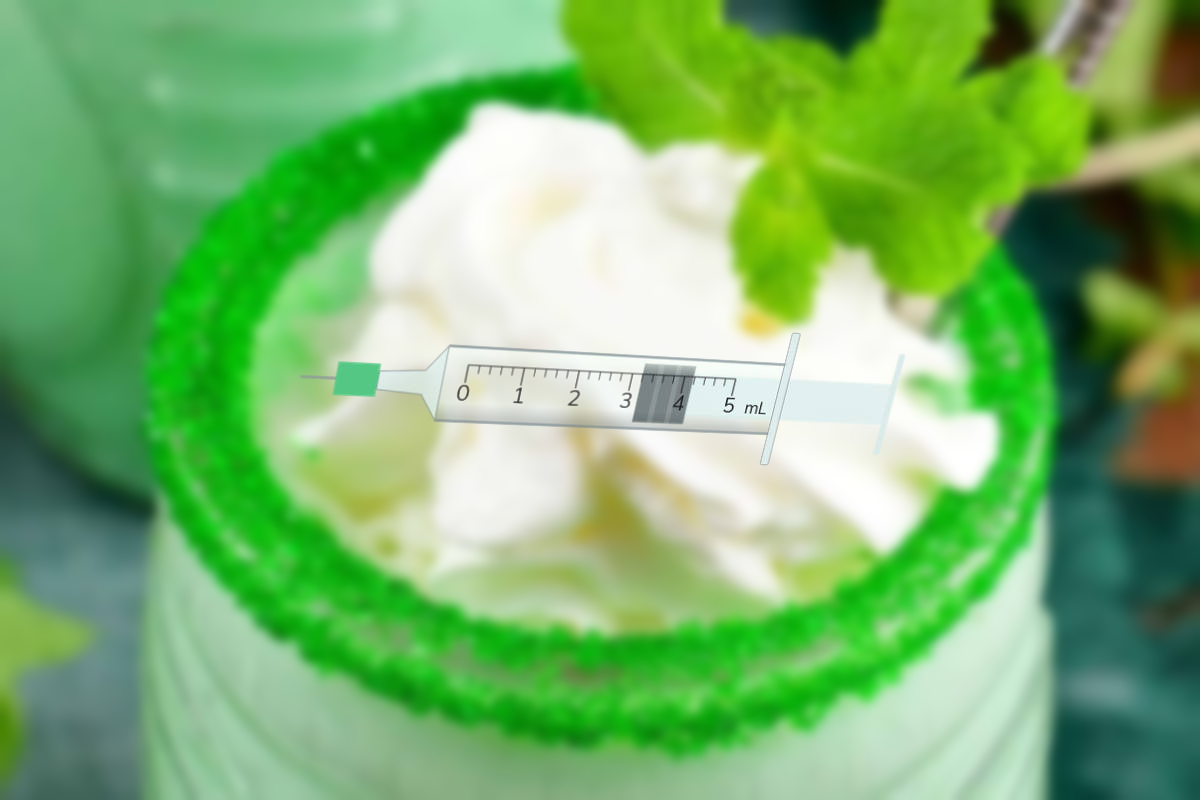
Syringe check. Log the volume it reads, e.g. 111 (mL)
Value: 3.2 (mL)
